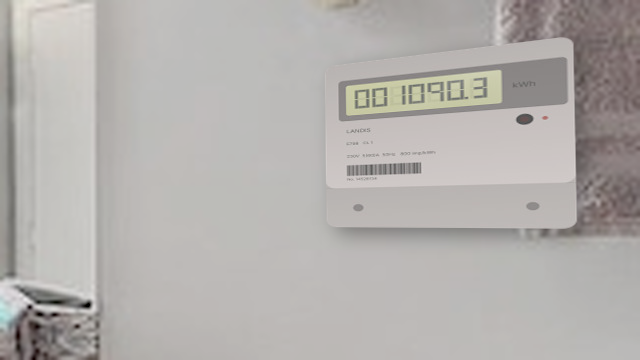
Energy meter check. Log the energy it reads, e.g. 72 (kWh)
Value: 1090.3 (kWh)
